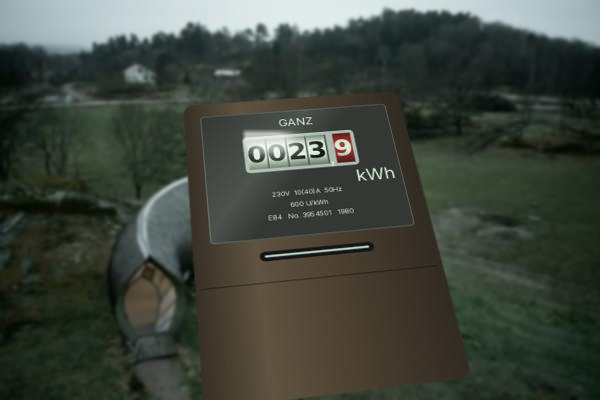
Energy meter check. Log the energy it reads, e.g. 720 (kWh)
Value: 23.9 (kWh)
